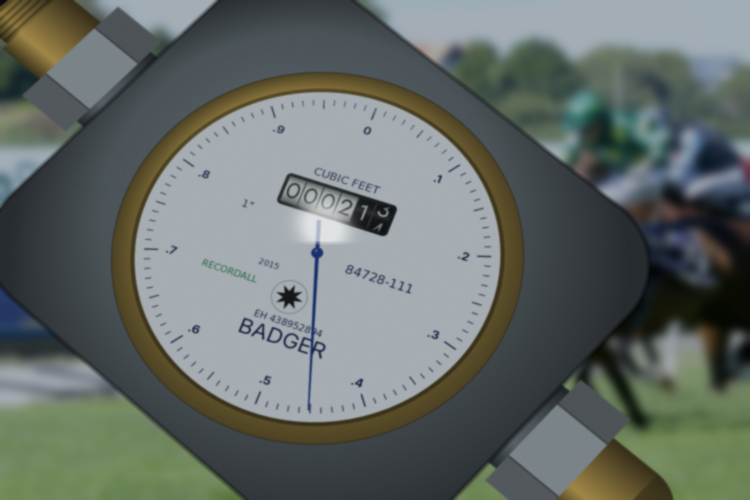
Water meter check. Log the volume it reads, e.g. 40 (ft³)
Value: 213.45 (ft³)
